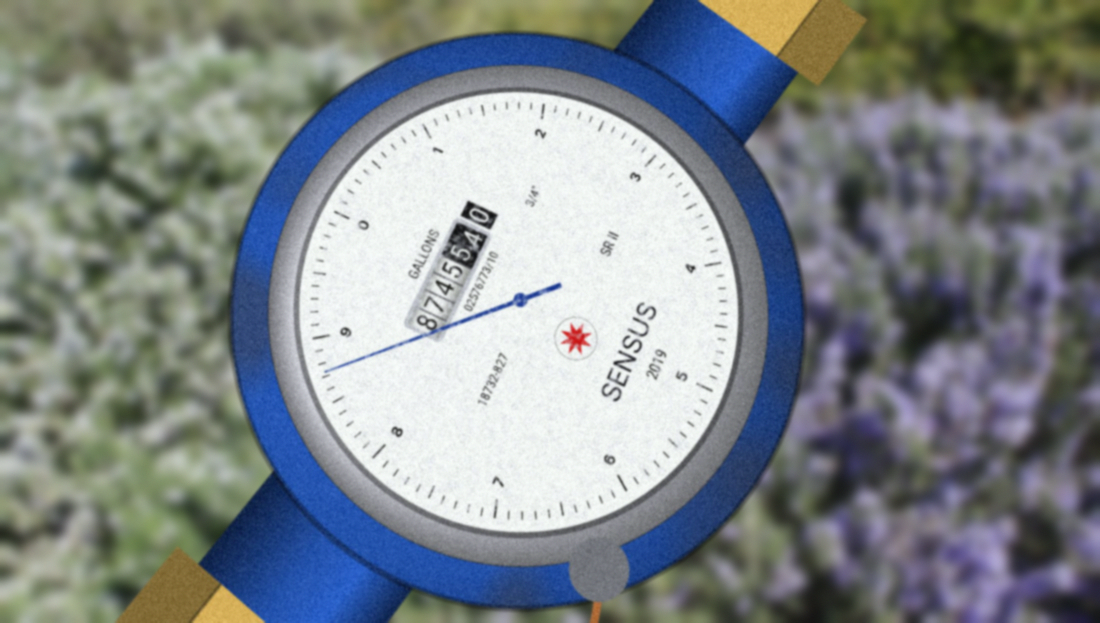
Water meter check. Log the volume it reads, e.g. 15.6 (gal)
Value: 8745538.7 (gal)
